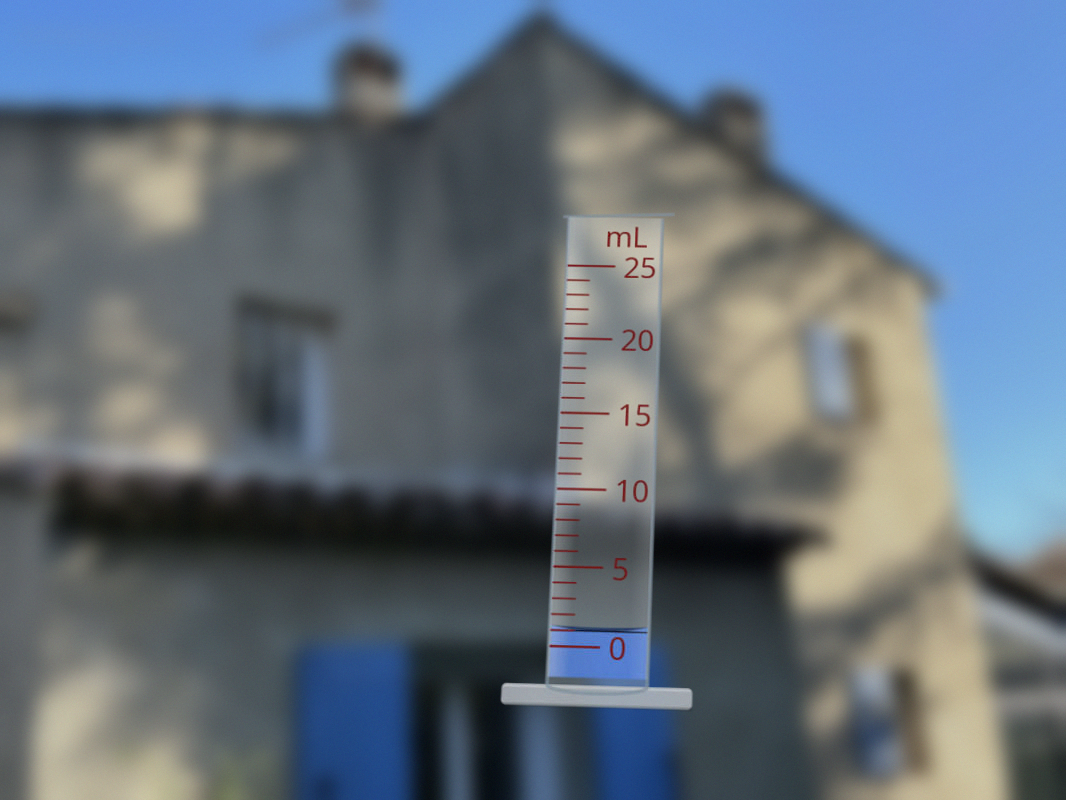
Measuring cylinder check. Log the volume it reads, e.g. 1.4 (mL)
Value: 1 (mL)
